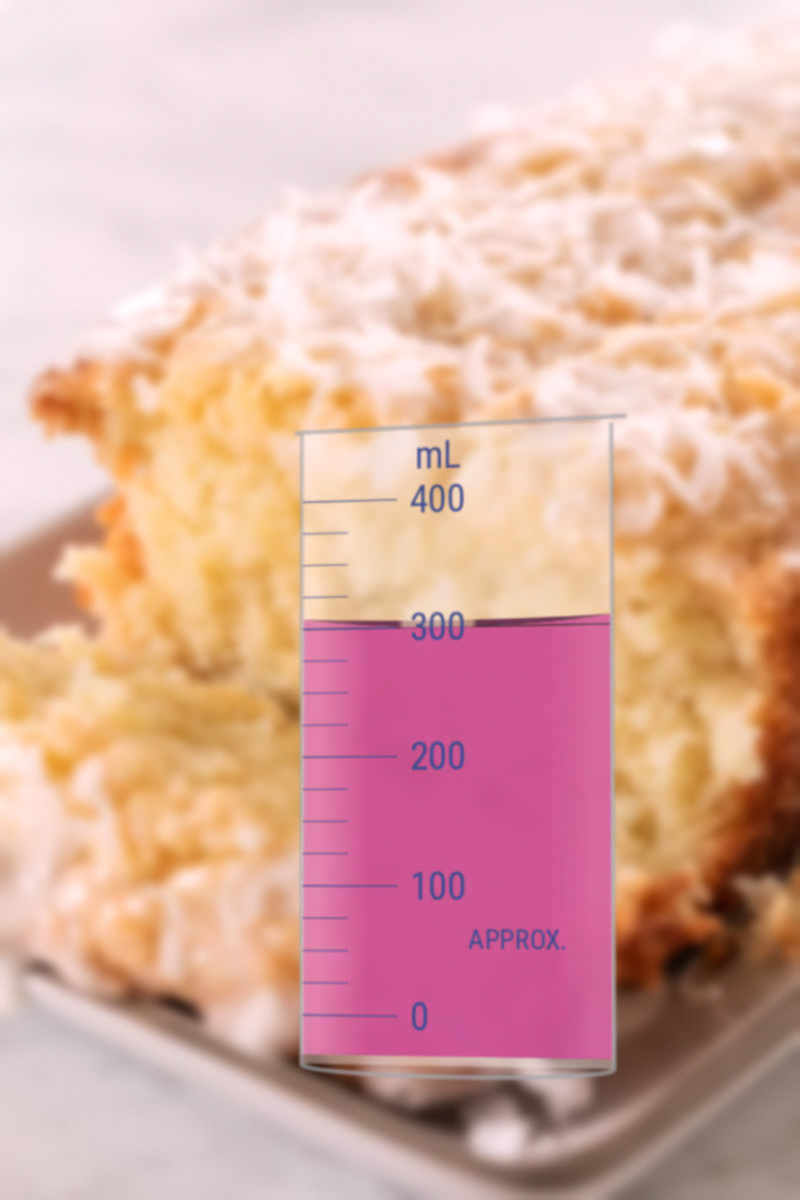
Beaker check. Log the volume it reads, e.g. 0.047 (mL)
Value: 300 (mL)
